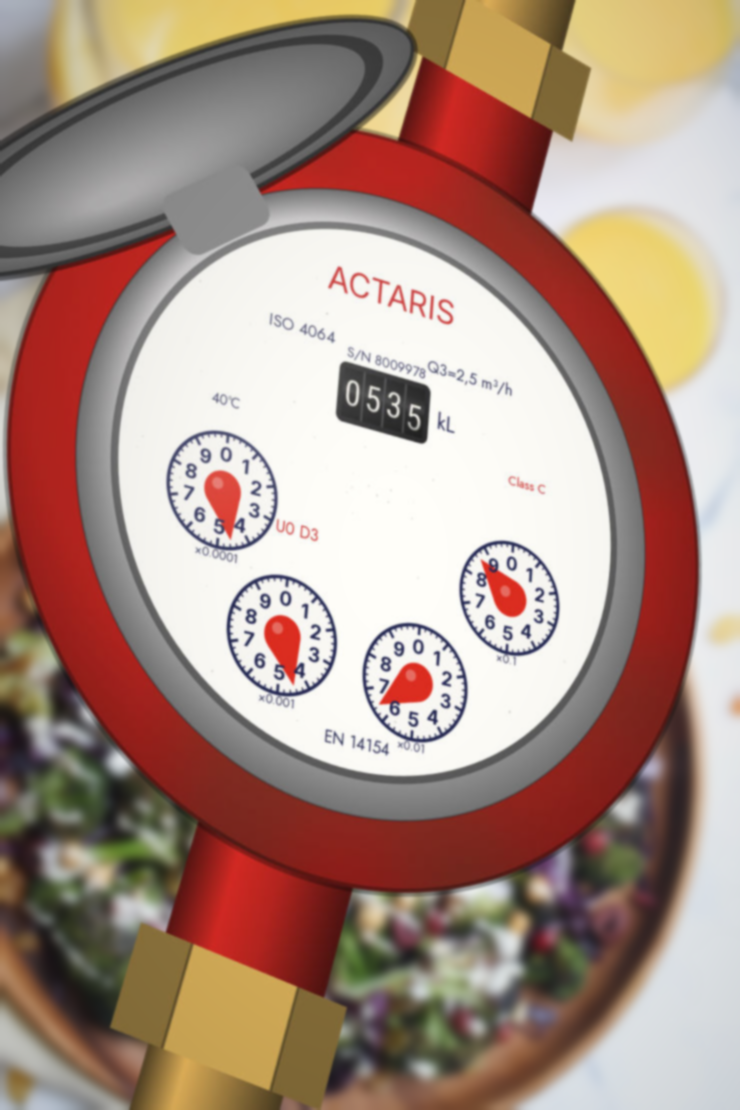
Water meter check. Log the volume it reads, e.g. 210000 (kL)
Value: 534.8644 (kL)
